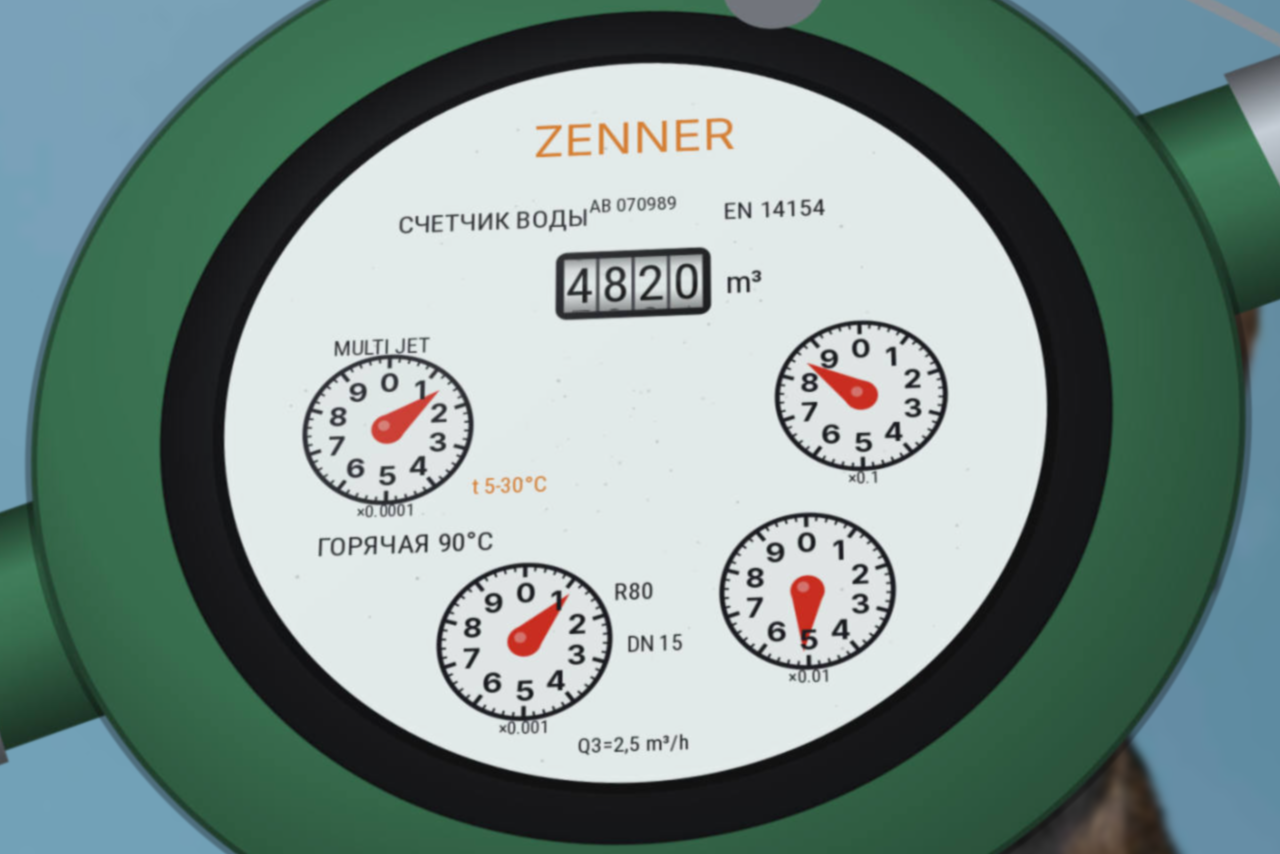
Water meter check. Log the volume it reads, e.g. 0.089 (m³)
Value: 4820.8511 (m³)
